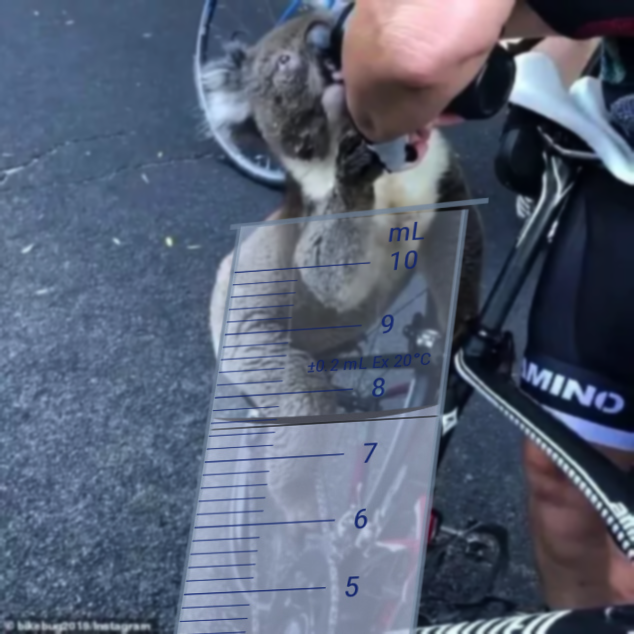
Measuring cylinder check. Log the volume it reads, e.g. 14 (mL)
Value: 7.5 (mL)
